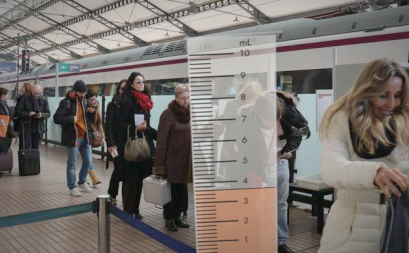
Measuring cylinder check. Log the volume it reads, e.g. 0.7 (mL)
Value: 3.6 (mL)
